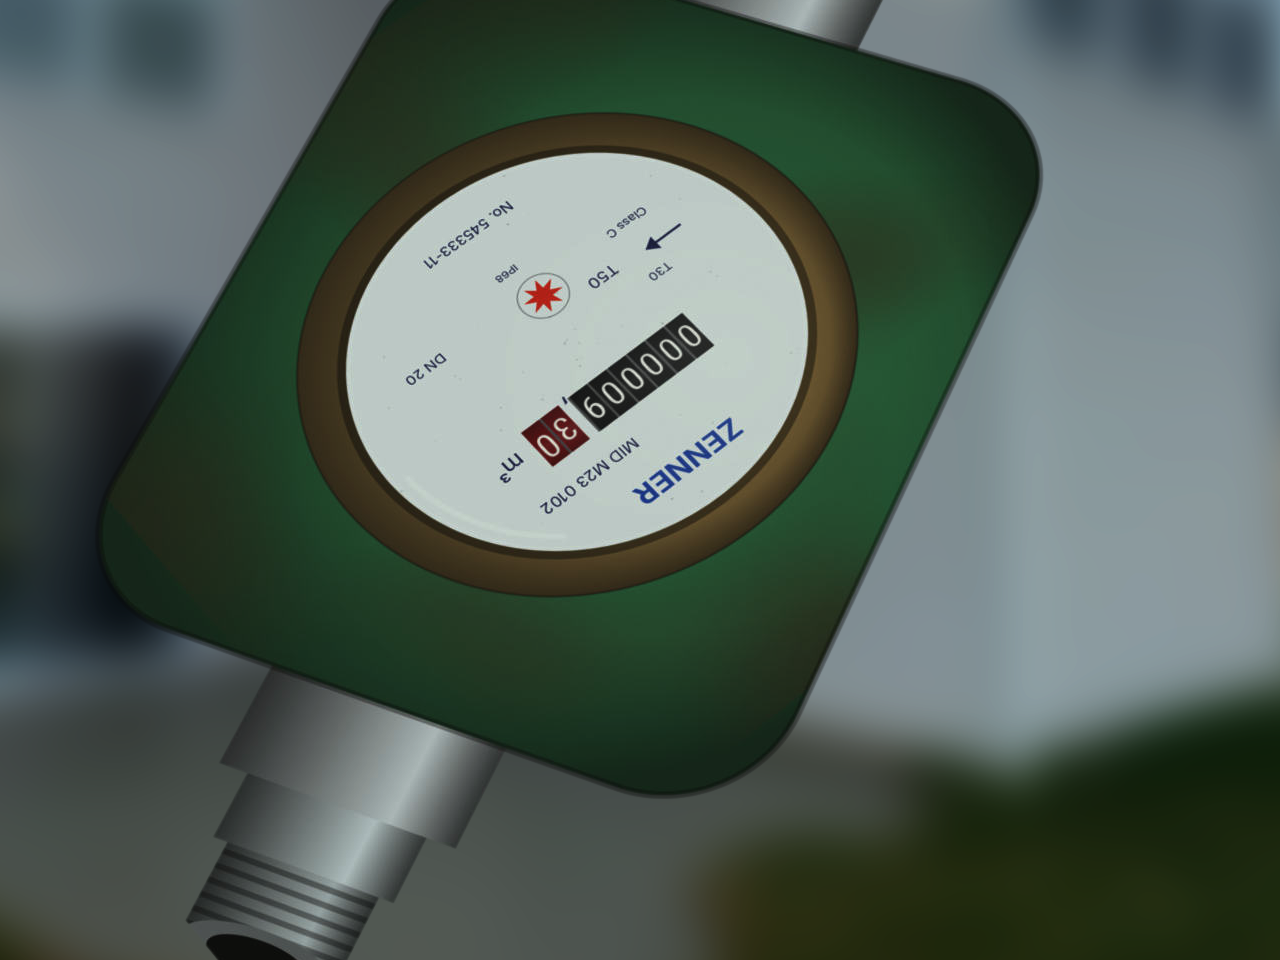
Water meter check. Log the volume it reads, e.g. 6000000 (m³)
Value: 9.30 (m³)
